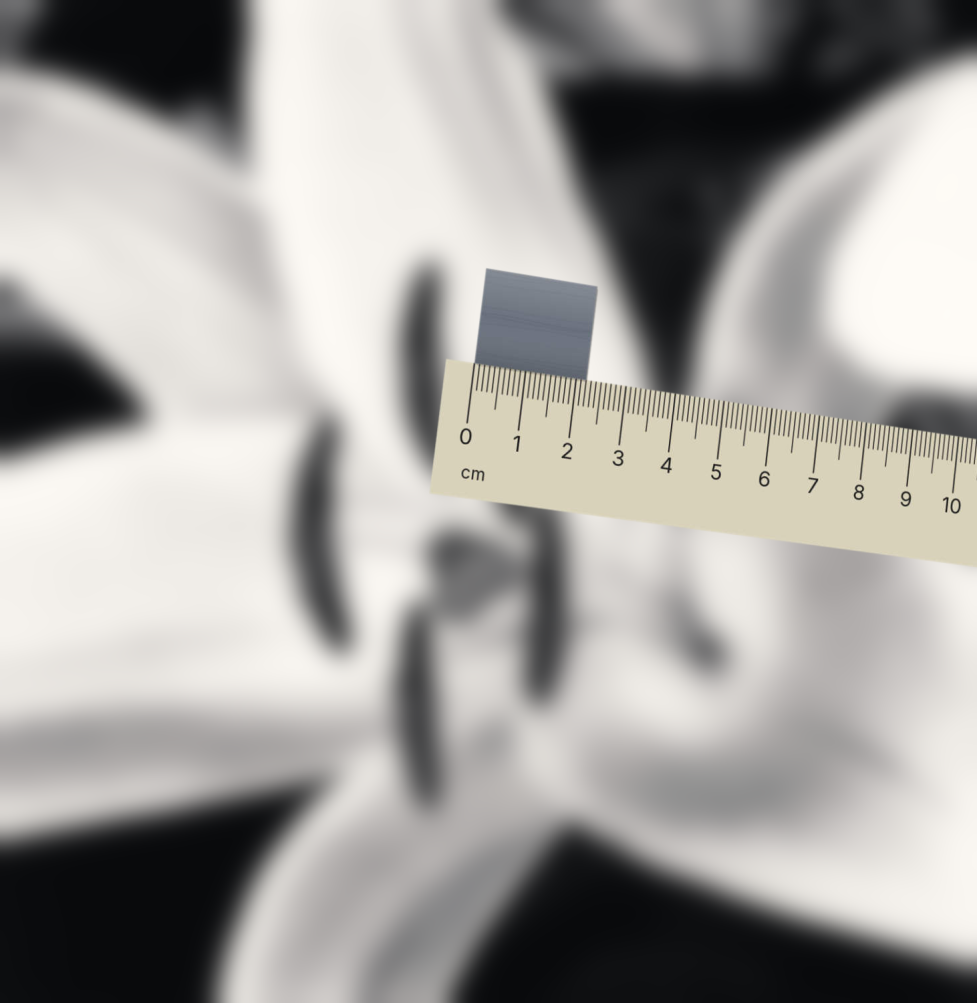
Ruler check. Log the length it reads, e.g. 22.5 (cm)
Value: 2.2 (cm)
